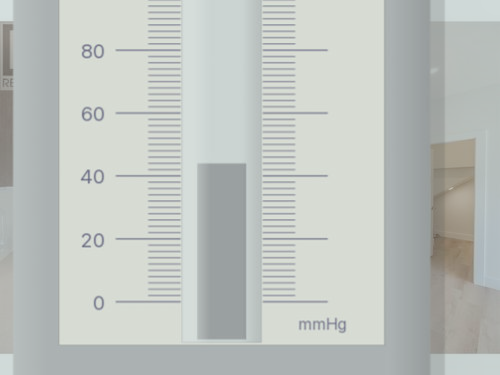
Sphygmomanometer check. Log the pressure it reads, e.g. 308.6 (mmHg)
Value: 44 (mmHg)
